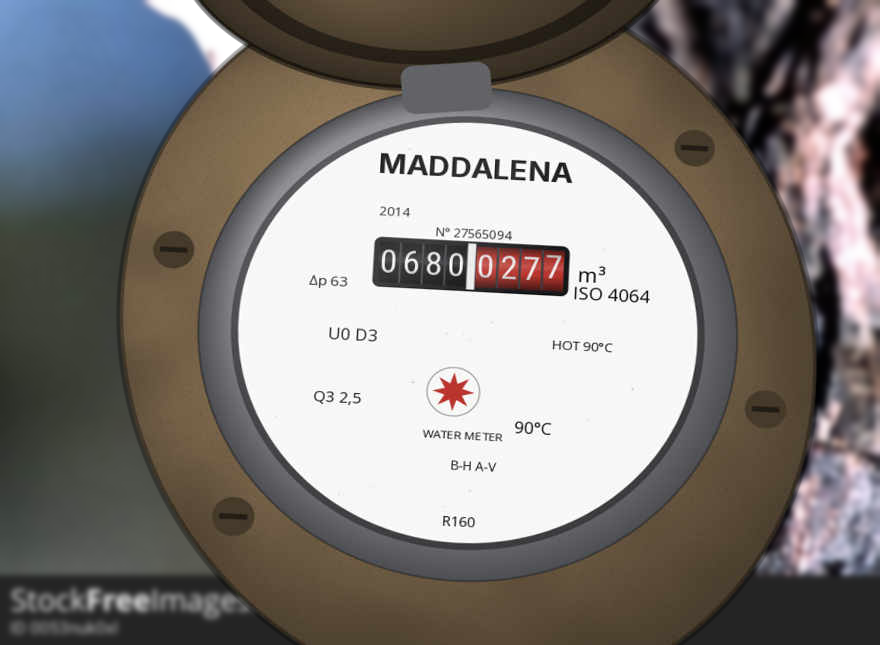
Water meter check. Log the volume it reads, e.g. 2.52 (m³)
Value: 680.0277 (m³)
